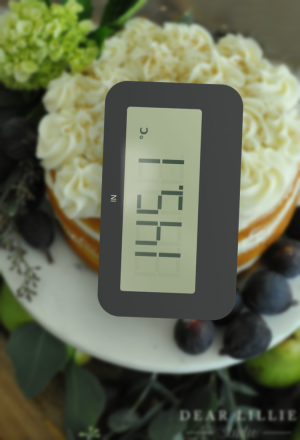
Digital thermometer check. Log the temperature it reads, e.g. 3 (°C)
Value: 145.1 (°C)
